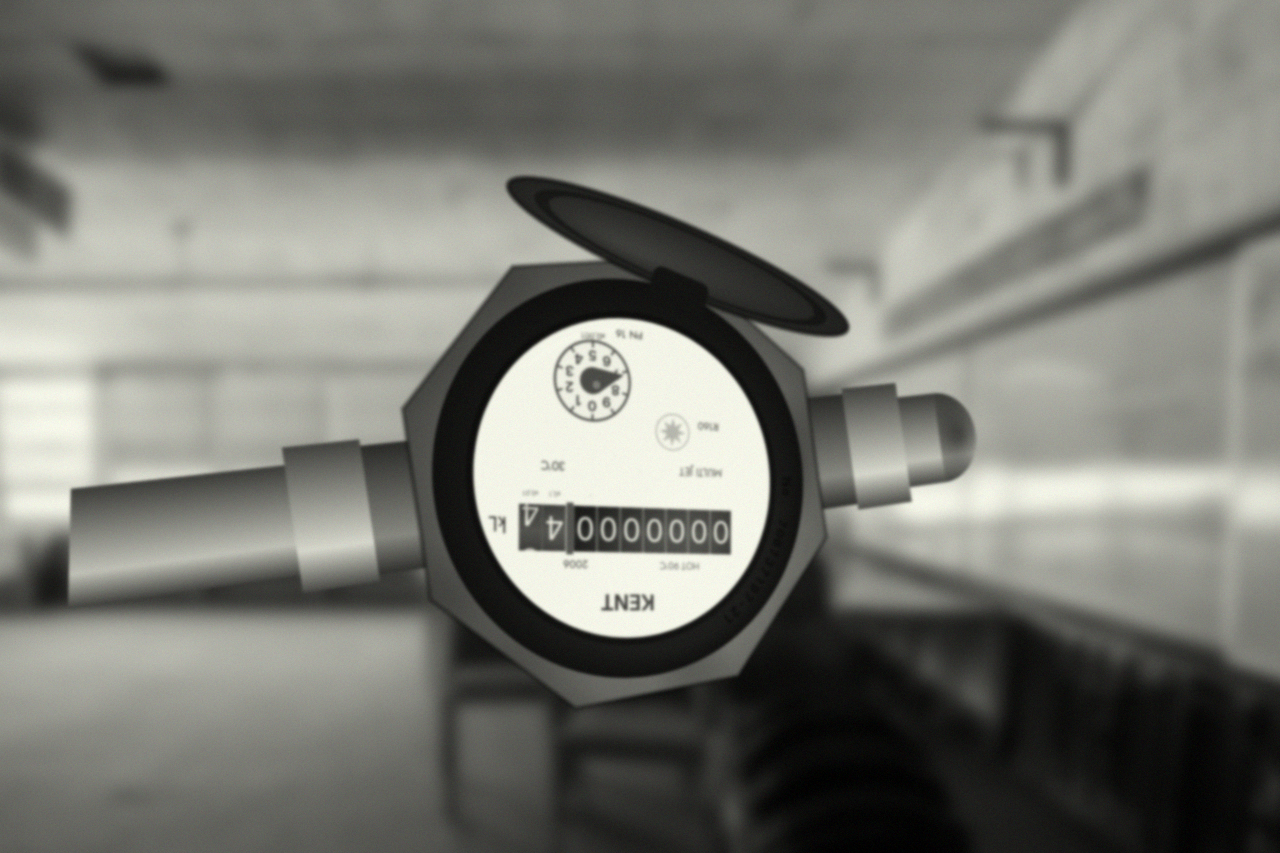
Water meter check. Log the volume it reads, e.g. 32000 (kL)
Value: 0.437 (kL)
